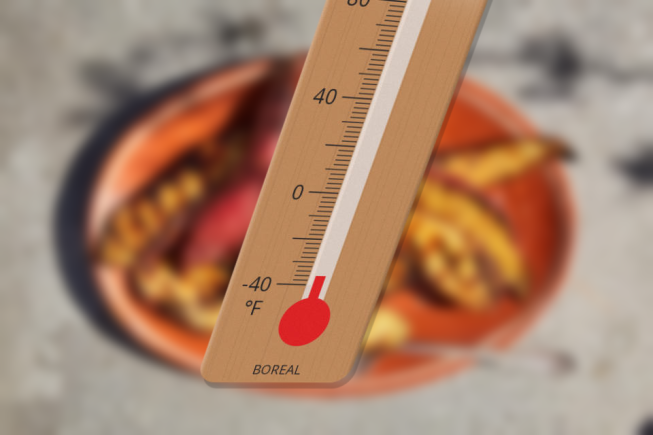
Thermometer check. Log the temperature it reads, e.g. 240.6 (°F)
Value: -36 (°F)
